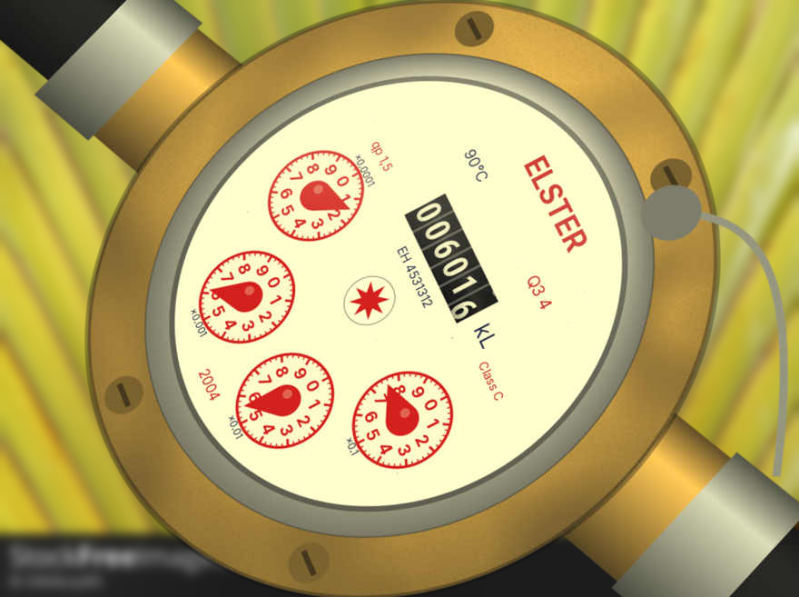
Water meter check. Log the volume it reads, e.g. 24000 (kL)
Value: 6015.7561 (kL)
